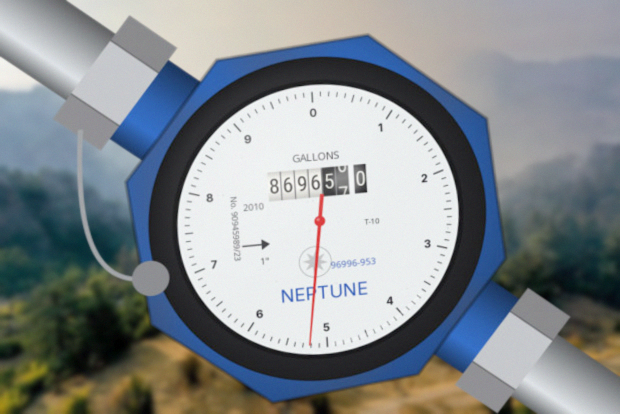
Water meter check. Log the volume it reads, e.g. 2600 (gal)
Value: 8696565.2 (gal)
